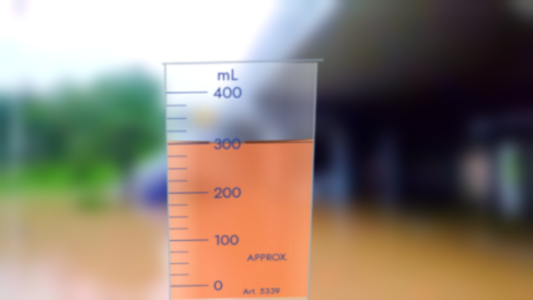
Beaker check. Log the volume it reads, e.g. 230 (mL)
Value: 300 (mL)
